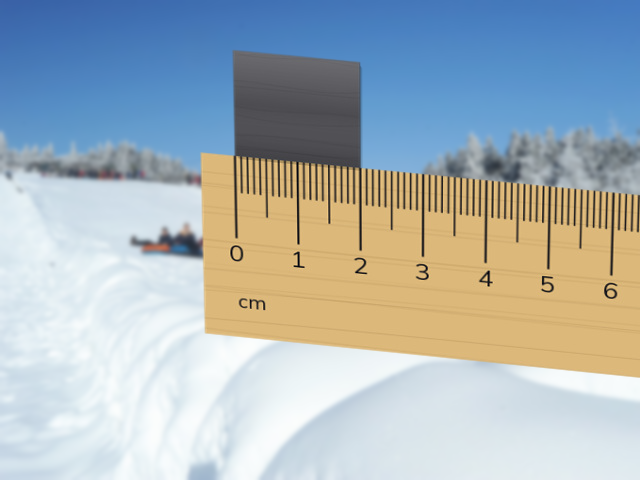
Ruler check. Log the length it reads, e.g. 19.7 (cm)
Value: 2 (cm)
